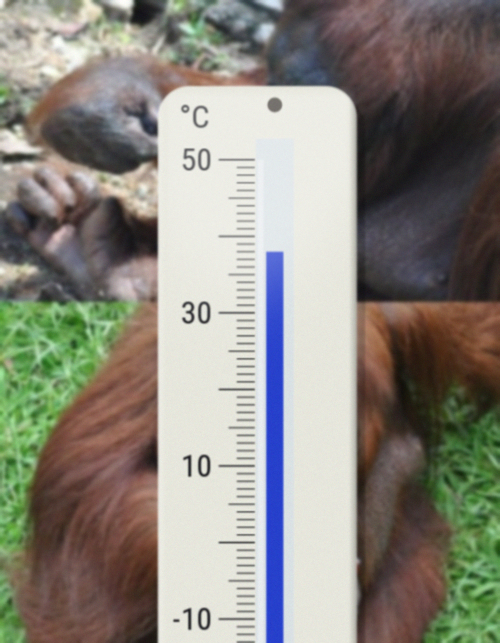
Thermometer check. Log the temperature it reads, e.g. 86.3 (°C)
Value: 38 (°C)
